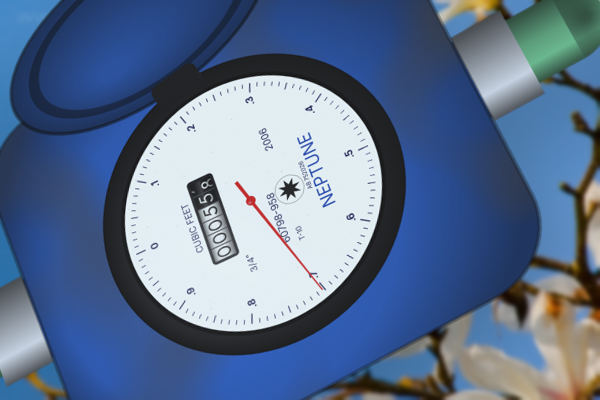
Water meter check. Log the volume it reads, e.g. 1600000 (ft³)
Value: 557.70 (ft³)
